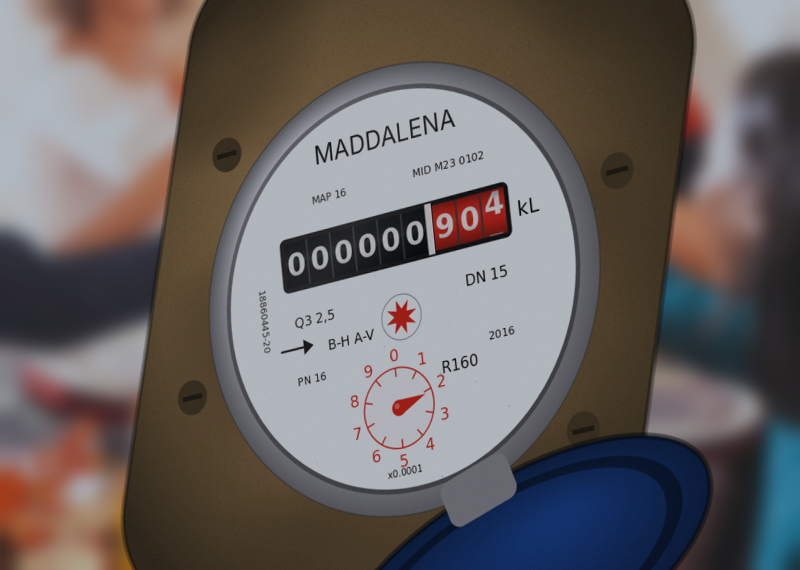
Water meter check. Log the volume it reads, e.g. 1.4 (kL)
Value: 0.9042 (kL)
